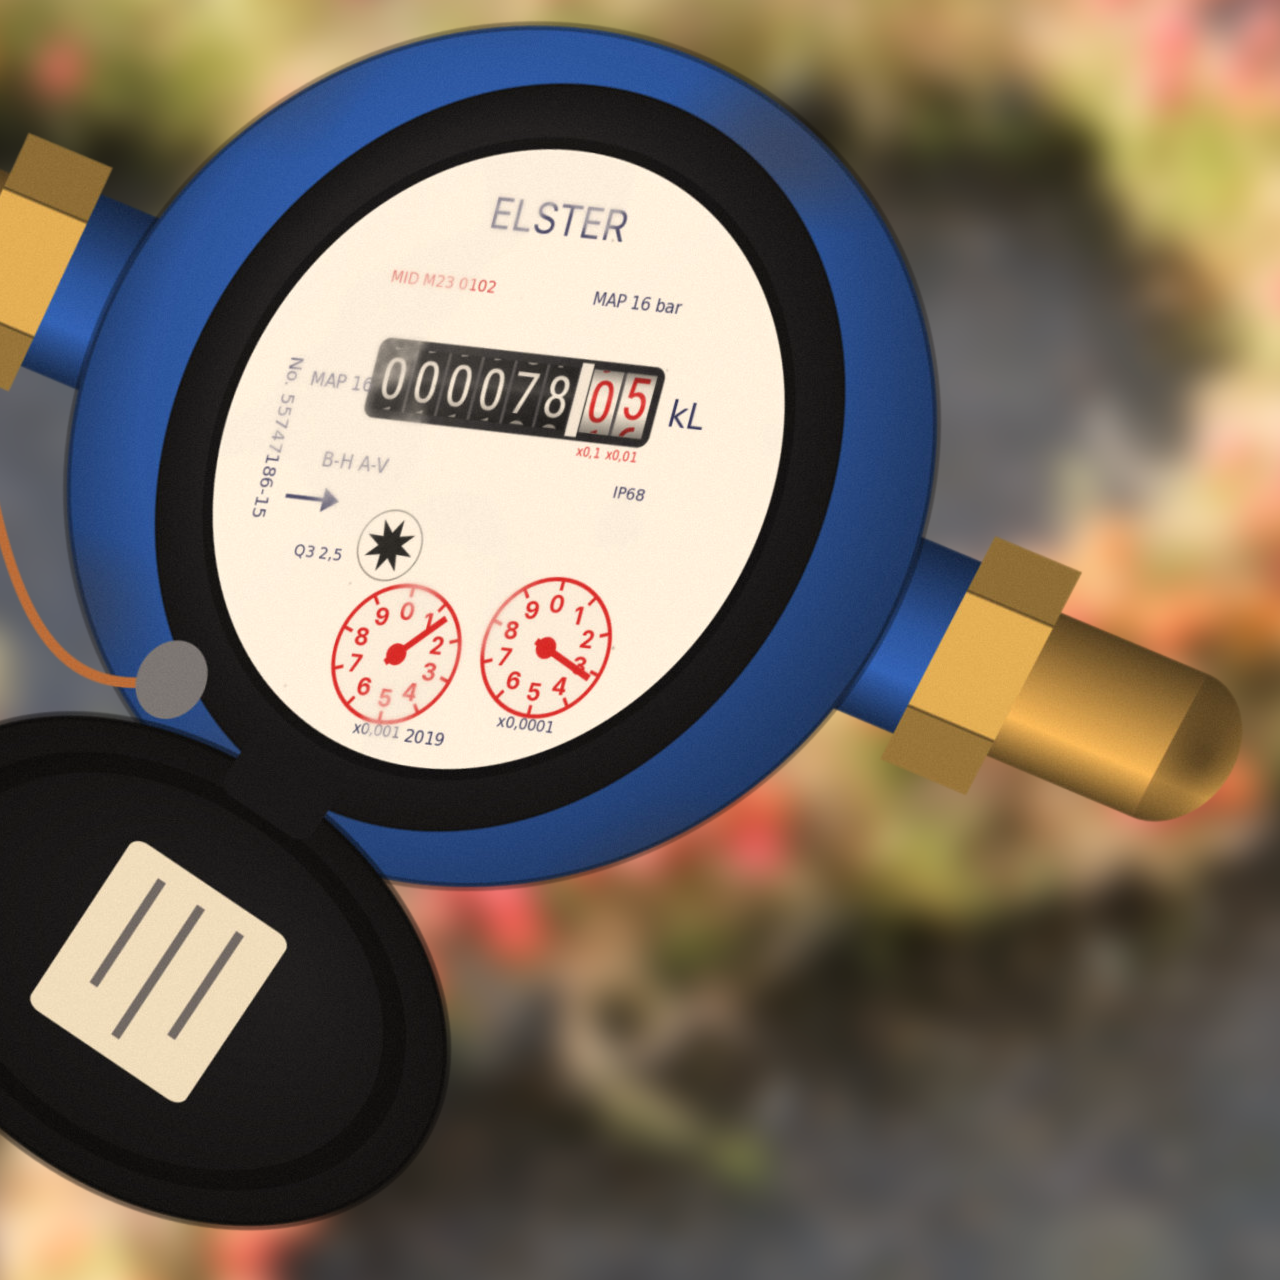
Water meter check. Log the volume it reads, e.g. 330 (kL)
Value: 78.0513 (kL)
